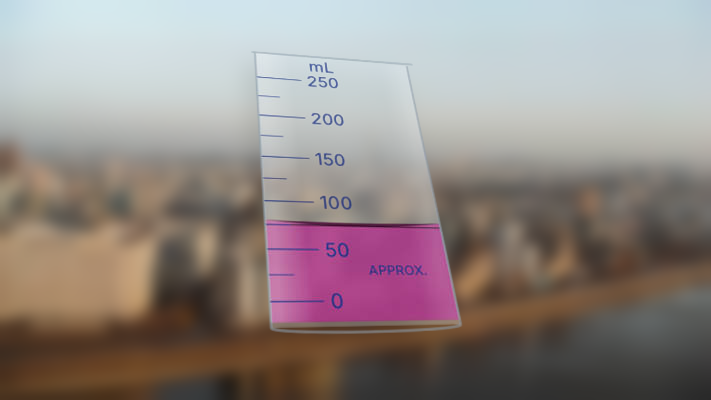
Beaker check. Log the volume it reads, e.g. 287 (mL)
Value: 75 (mL)
